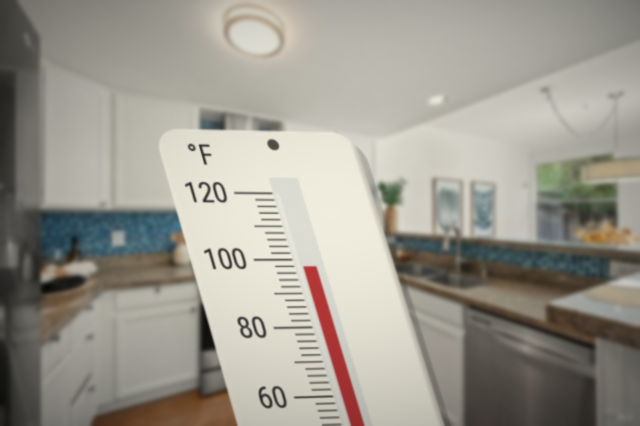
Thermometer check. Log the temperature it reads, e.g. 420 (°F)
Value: 98 (°F)
